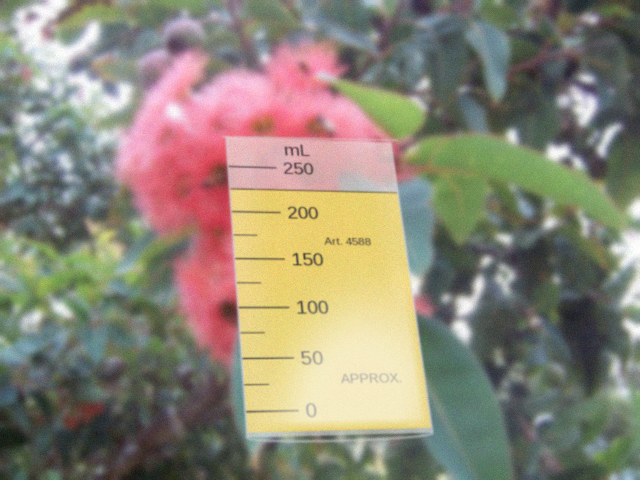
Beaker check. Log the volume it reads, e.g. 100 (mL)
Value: 225 (mL)
